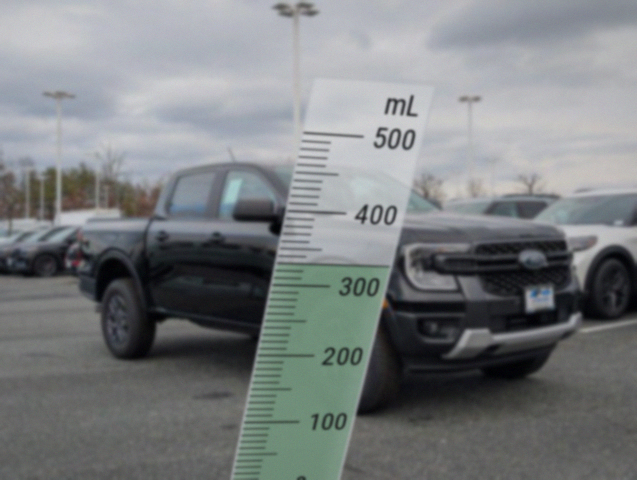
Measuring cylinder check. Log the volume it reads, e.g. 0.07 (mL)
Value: 330 (mL)
